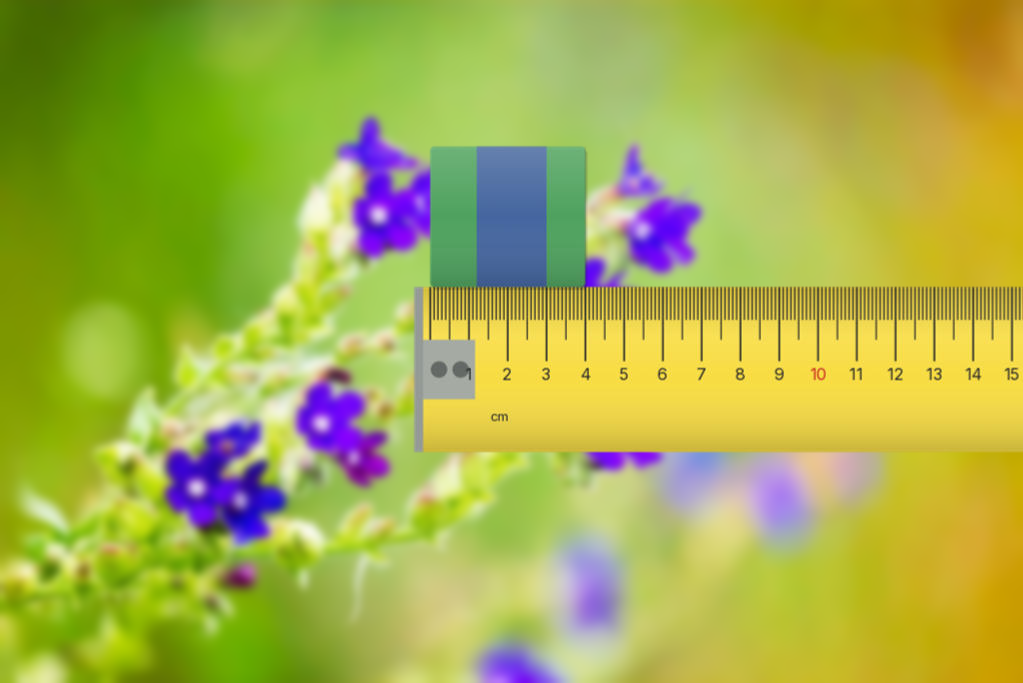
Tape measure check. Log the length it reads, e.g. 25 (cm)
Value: 4 (cm)
